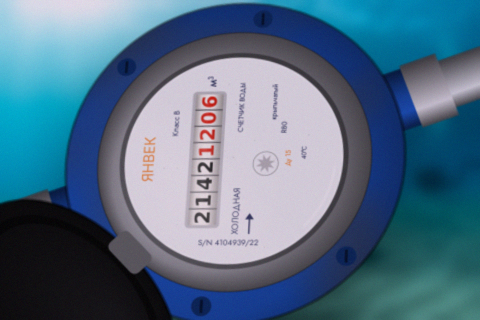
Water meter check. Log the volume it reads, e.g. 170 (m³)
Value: 2142.1206 (m³)
